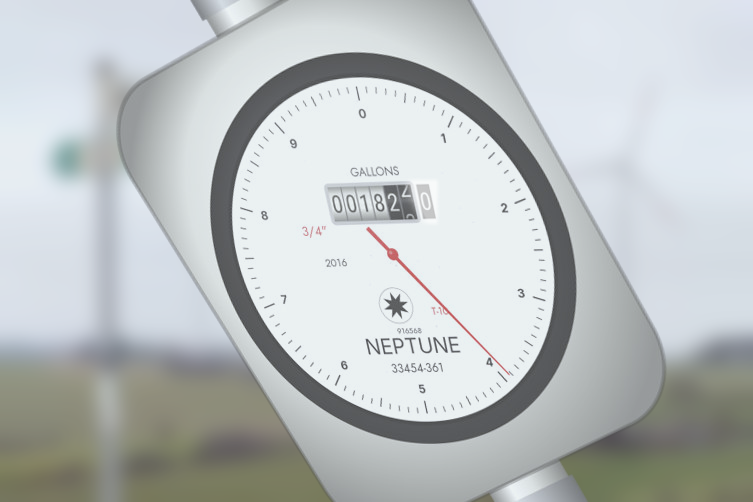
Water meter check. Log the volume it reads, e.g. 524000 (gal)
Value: 18223.9 (gal)
